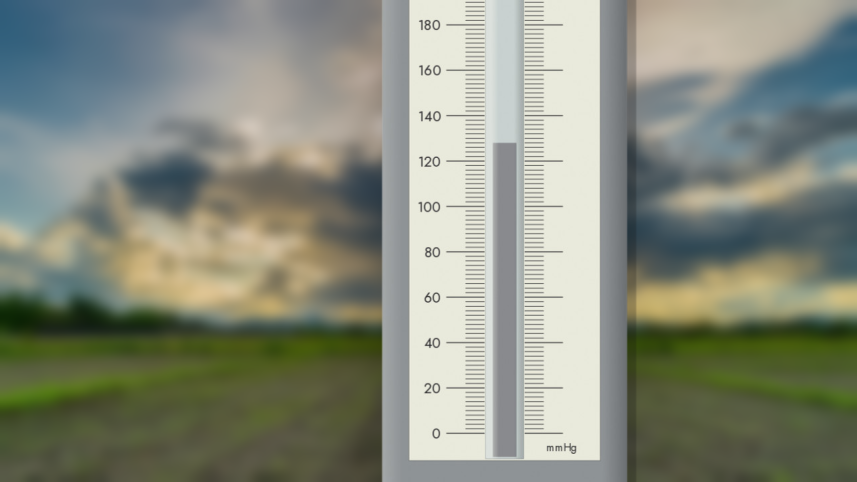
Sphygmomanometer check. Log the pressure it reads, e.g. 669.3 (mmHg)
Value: 128 (mmHg)
